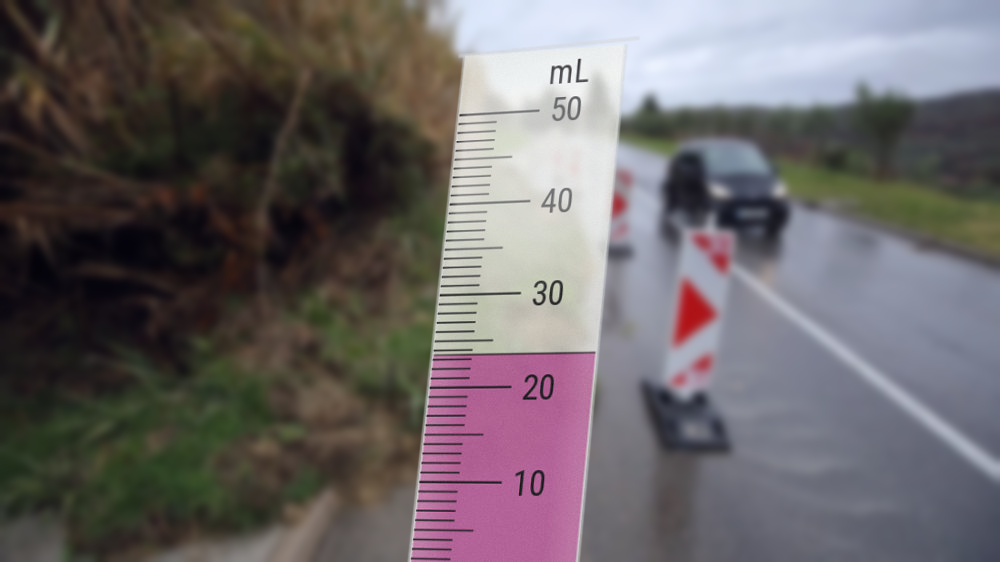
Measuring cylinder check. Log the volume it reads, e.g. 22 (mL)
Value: 23.5 (mL)
